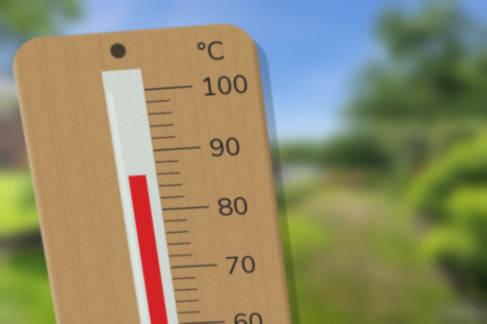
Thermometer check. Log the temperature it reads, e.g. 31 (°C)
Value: 86 (°C)
